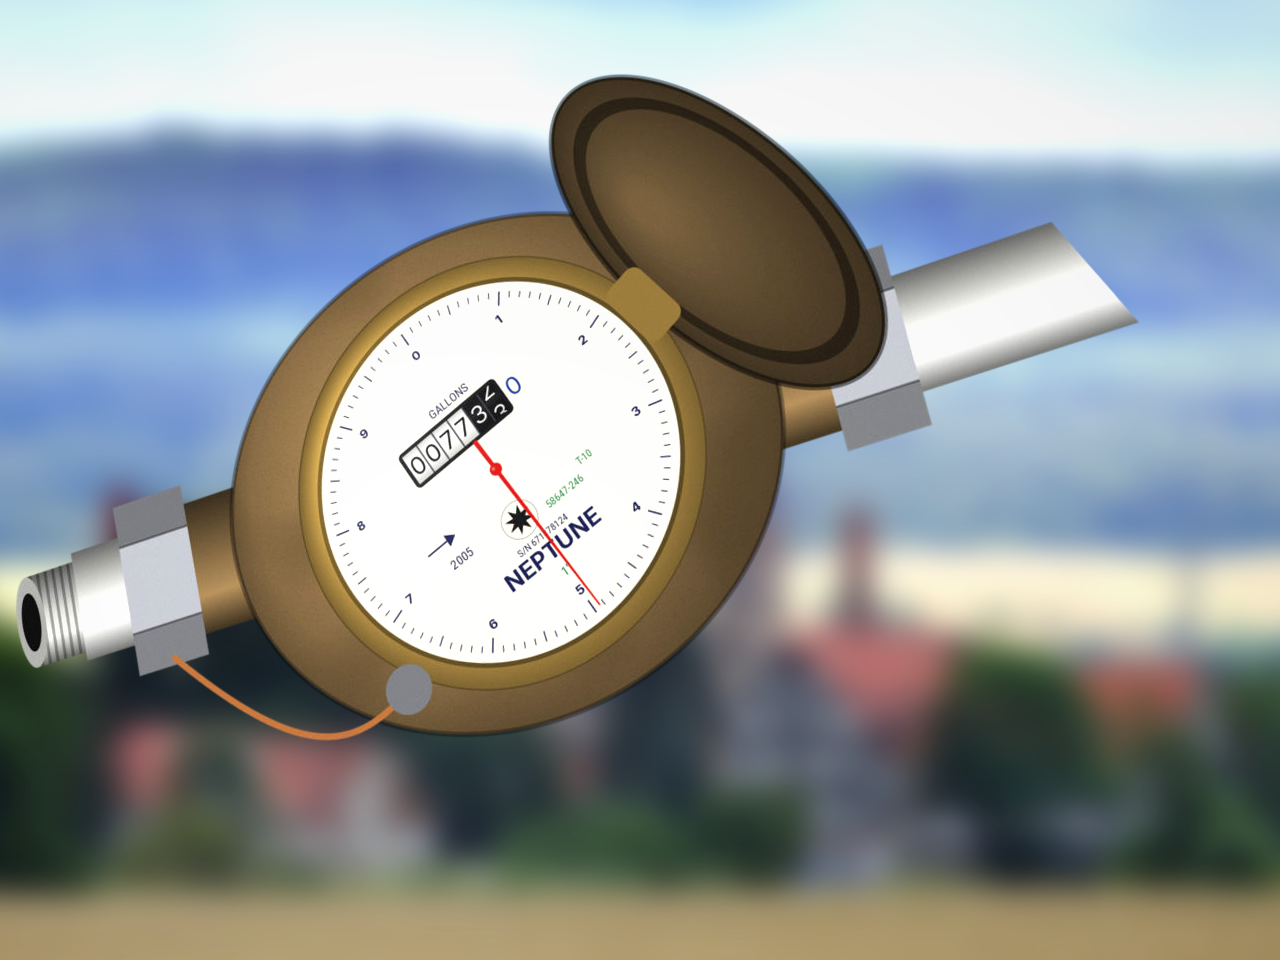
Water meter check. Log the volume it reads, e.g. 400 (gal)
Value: 77324.9 (gal)
